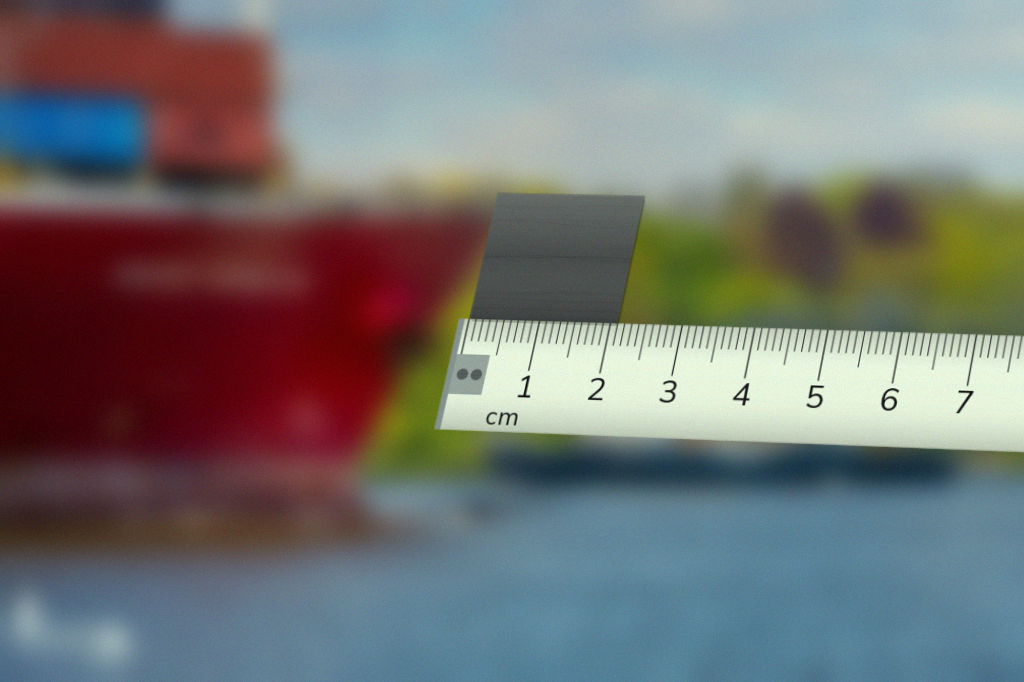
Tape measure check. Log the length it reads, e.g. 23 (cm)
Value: 2.1 (cm)
